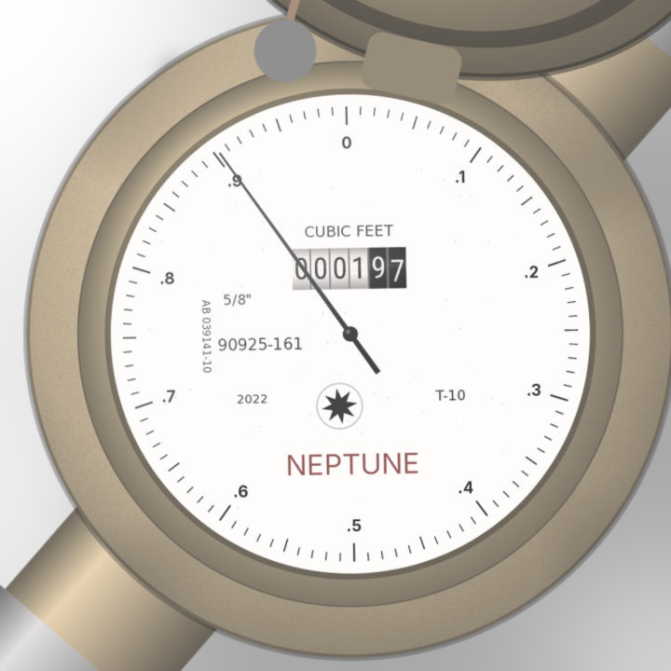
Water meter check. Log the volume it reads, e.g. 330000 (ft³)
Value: 196.90 (ft³)
